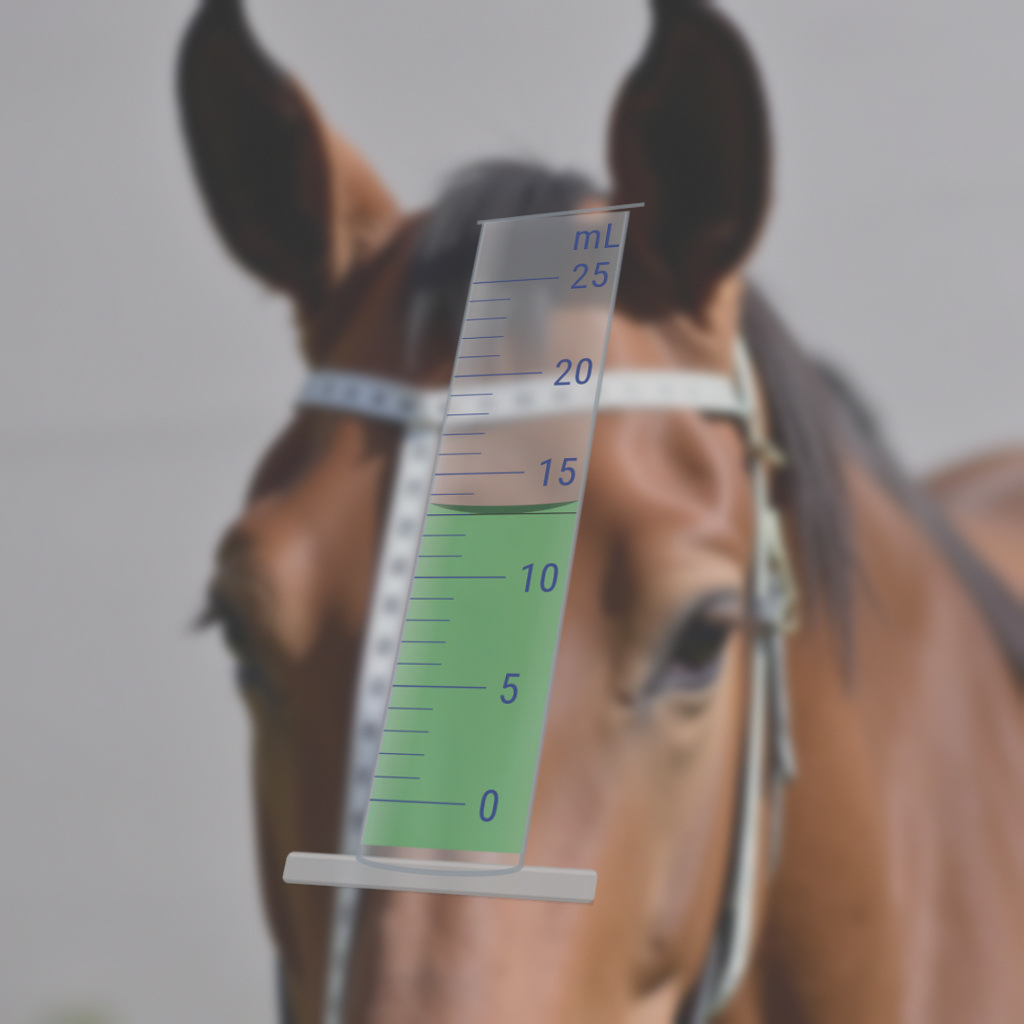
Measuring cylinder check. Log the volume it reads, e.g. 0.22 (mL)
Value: 13 (mL)
